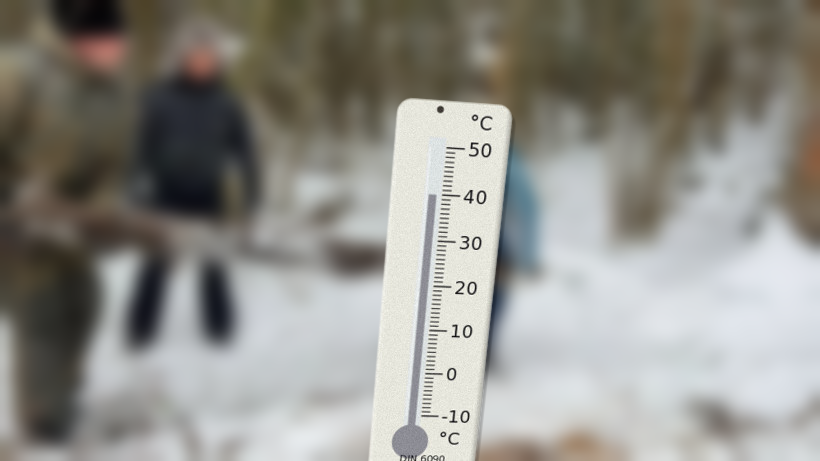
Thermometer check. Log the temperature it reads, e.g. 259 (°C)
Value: 40 (°C)
